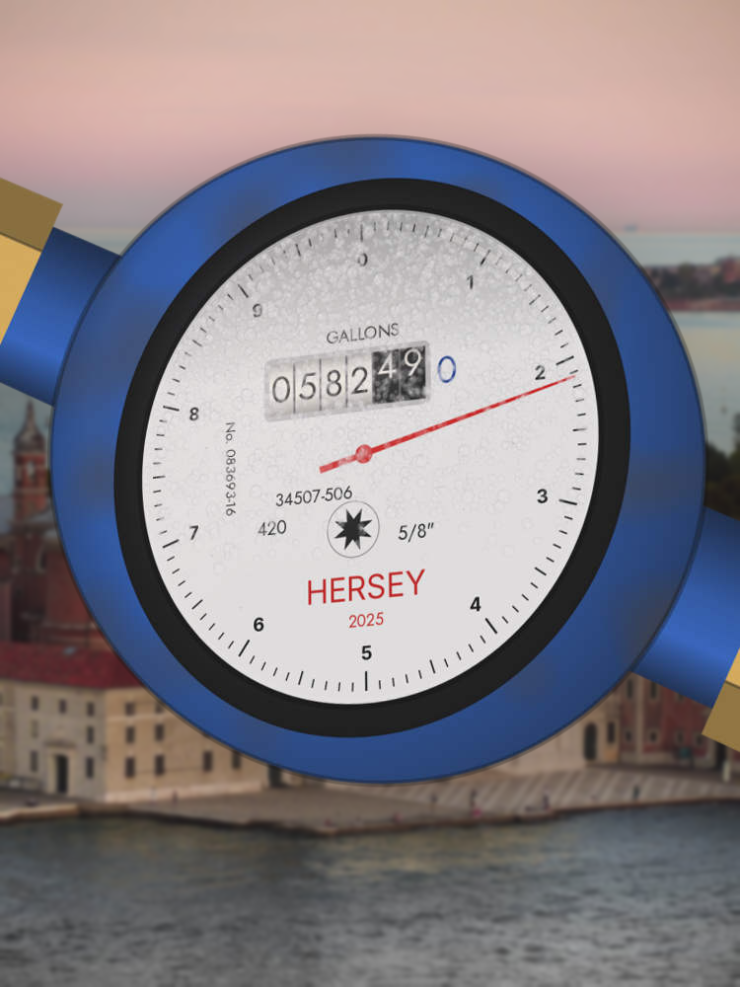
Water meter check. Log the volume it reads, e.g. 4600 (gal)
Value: 582492.1 (gal)
